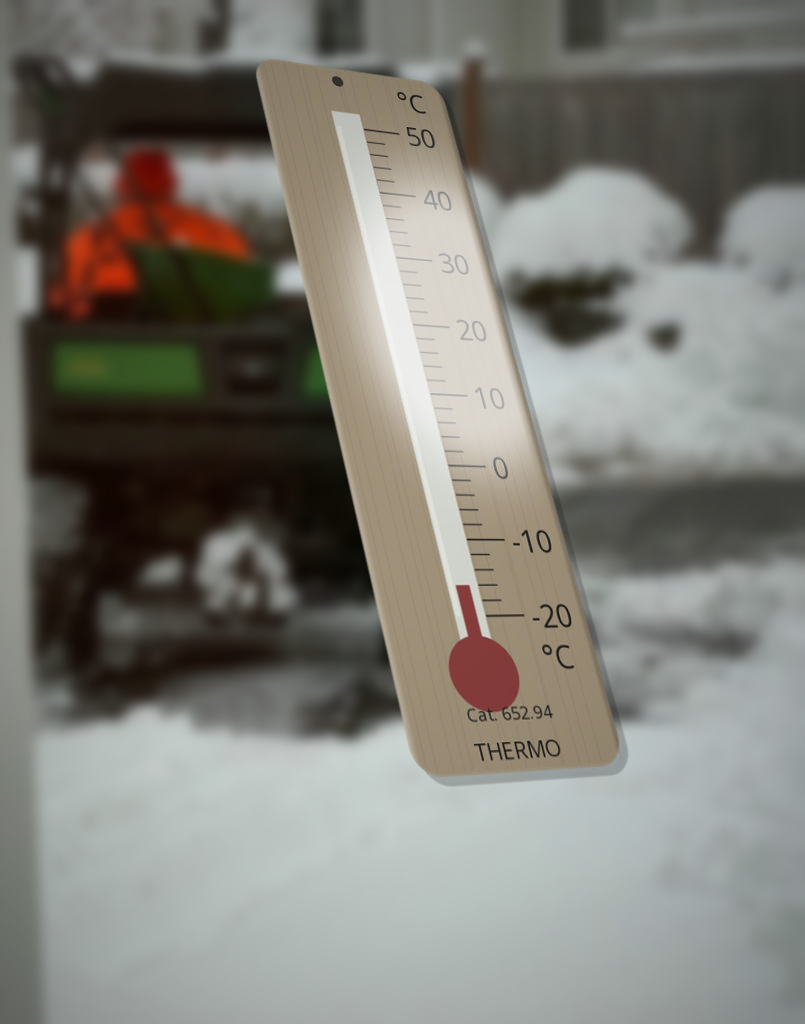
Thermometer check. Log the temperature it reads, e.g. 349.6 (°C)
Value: -16 (°C)
